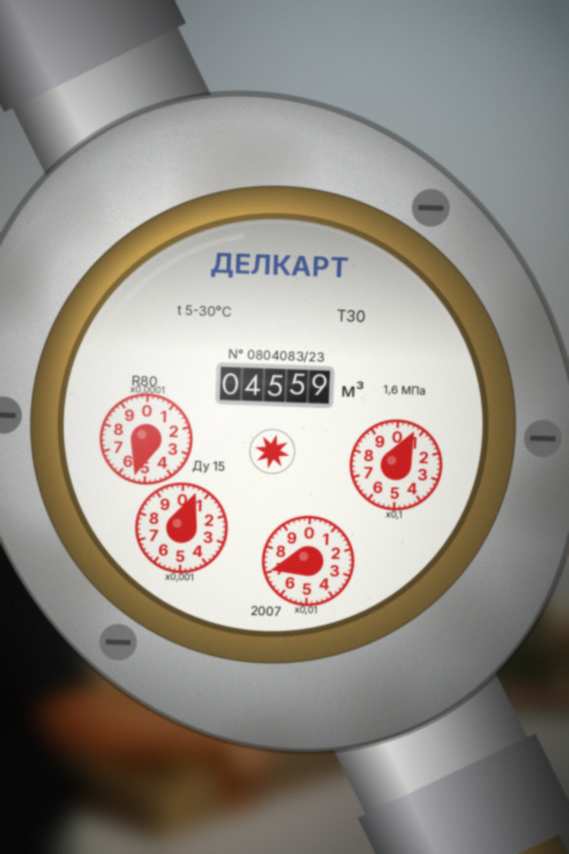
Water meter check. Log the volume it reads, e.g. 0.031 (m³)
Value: 4559.0705 (m³)
